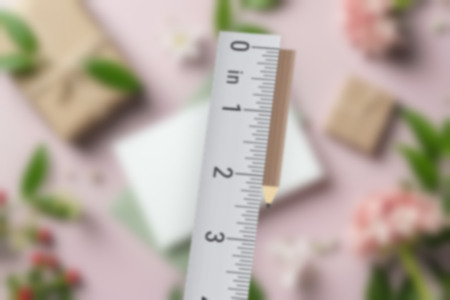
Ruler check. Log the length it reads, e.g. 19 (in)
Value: 2.5 (in)
